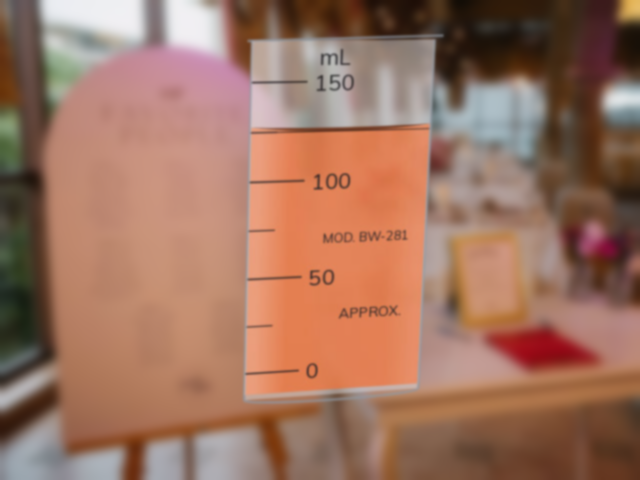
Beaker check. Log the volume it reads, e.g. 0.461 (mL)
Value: 125 (mL)
